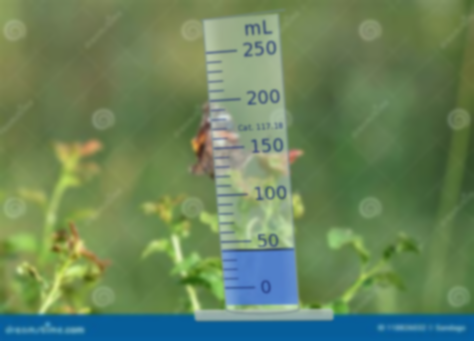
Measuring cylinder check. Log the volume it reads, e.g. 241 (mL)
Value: 40 (mL)
